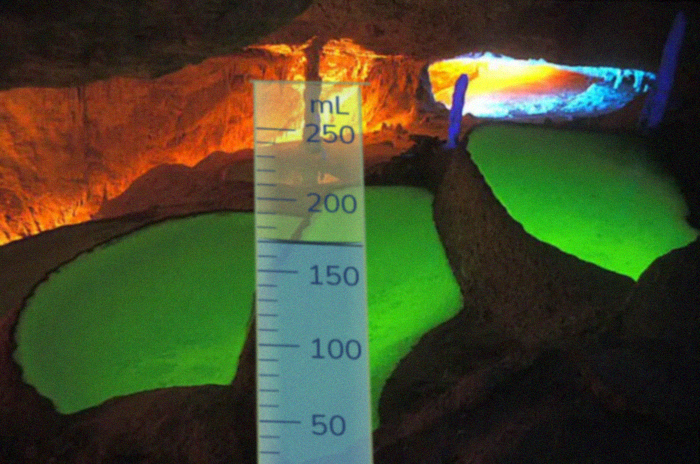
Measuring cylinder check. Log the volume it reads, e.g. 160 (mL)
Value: 170 (mL)
